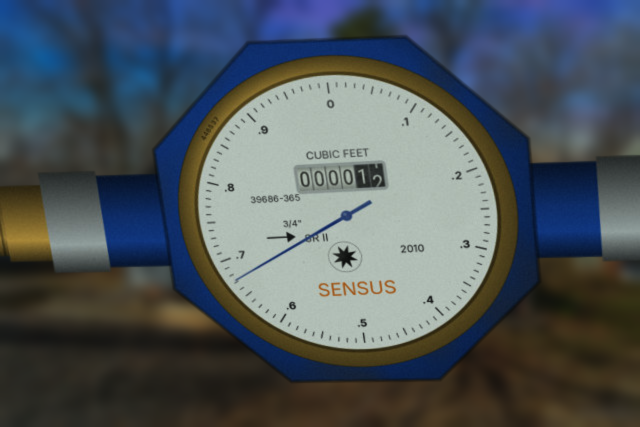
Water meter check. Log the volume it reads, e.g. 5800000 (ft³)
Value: 11.67 (ft³)
